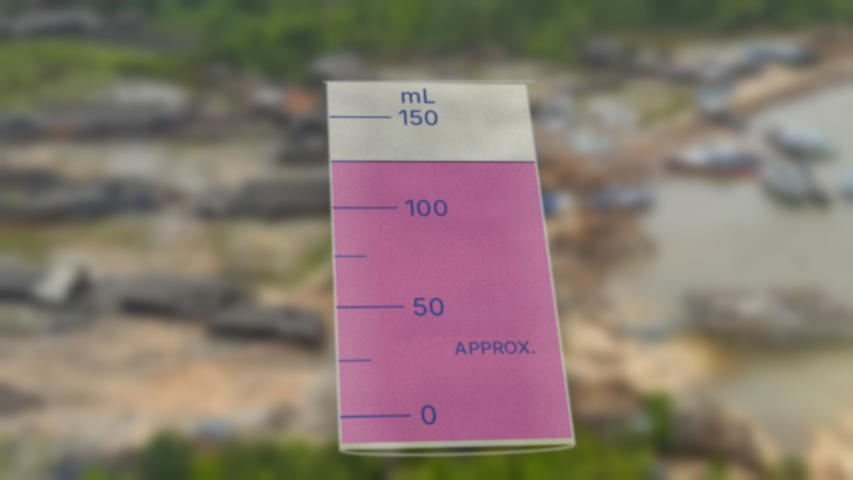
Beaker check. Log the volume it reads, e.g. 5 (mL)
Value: 125 (mL)
